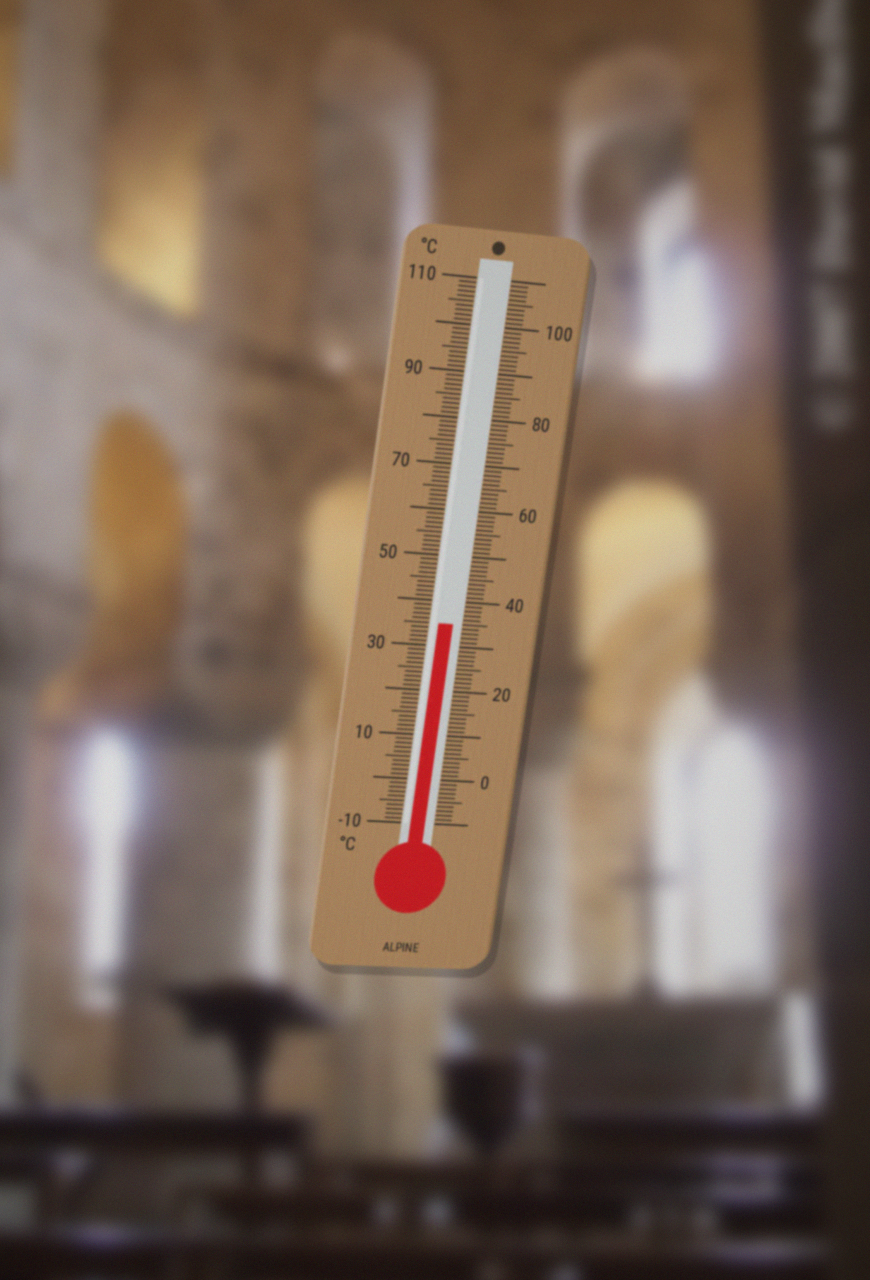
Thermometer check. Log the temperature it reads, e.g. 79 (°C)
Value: 35 (°C)
